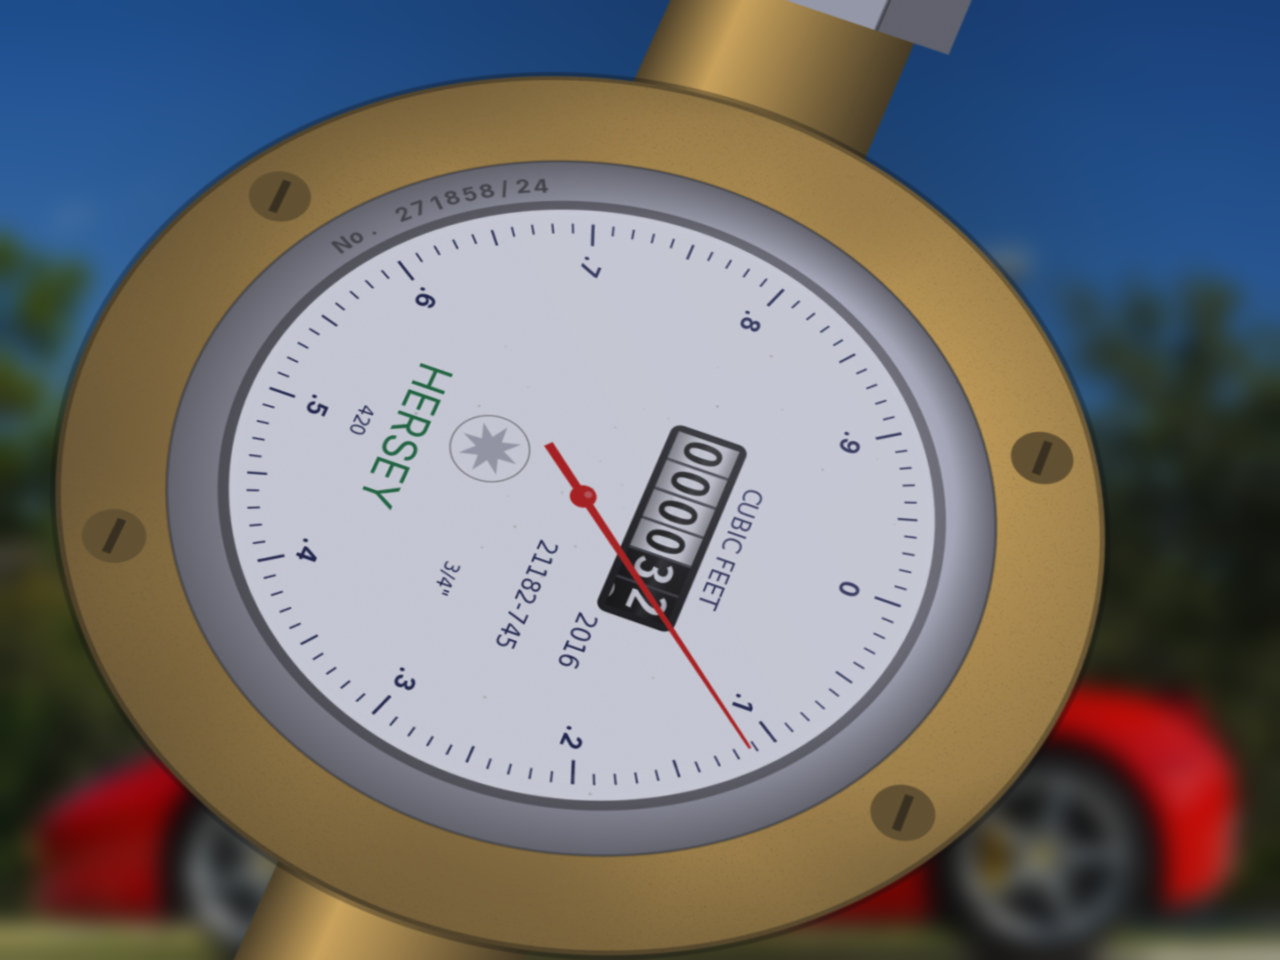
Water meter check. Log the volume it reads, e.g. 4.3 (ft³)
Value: 32.11 (ft³)
